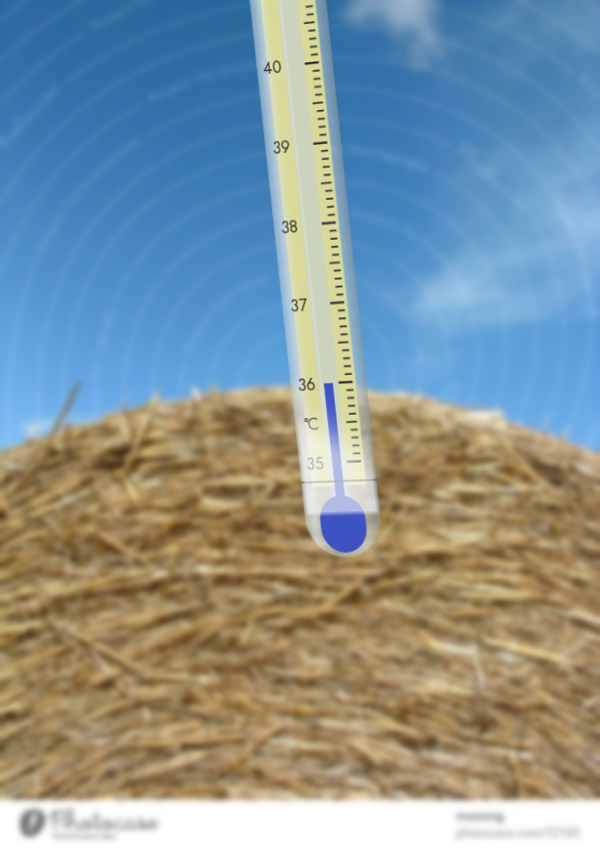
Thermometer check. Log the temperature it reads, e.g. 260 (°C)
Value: 36 (°C)
